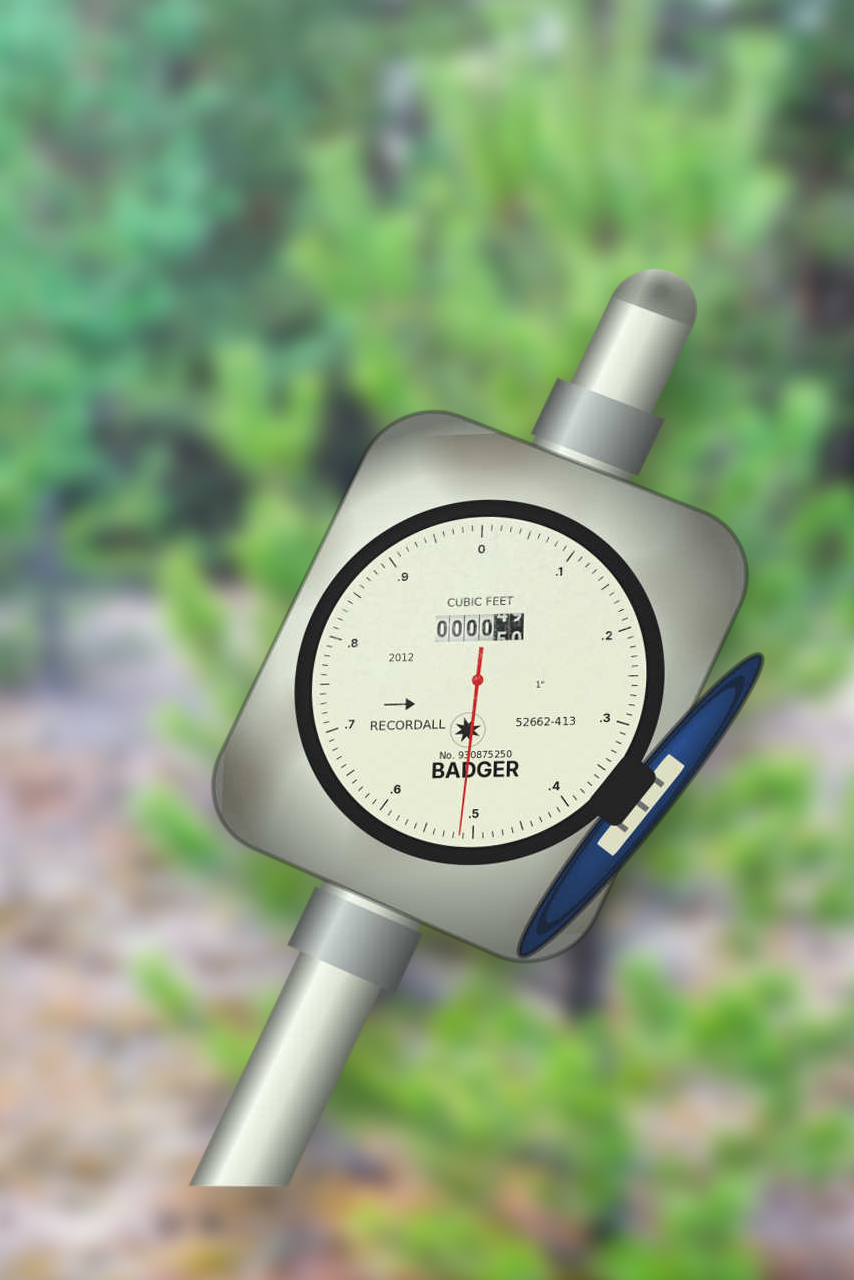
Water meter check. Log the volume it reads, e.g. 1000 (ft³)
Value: 49.51 (ft³)
